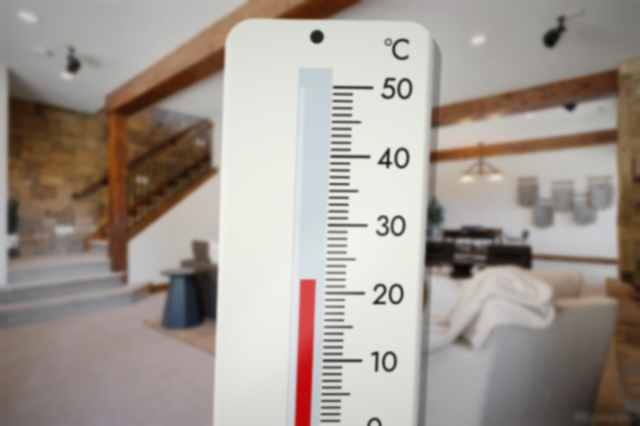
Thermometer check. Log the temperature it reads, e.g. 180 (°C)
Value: 22 (°C)
